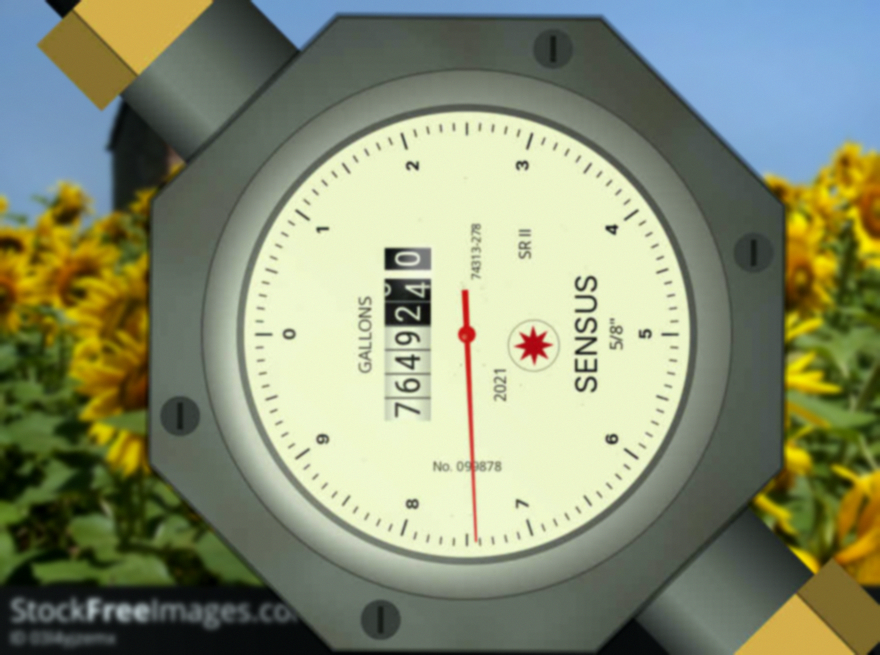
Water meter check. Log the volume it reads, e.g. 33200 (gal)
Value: 7649237.4 (gal)
